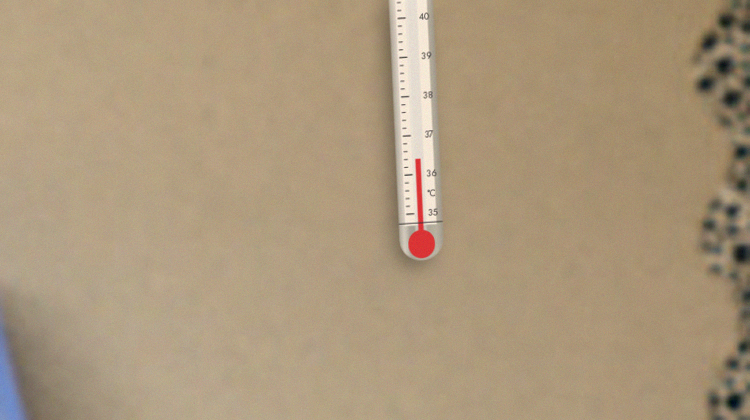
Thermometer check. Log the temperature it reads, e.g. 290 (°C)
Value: 36.4 (°C)
